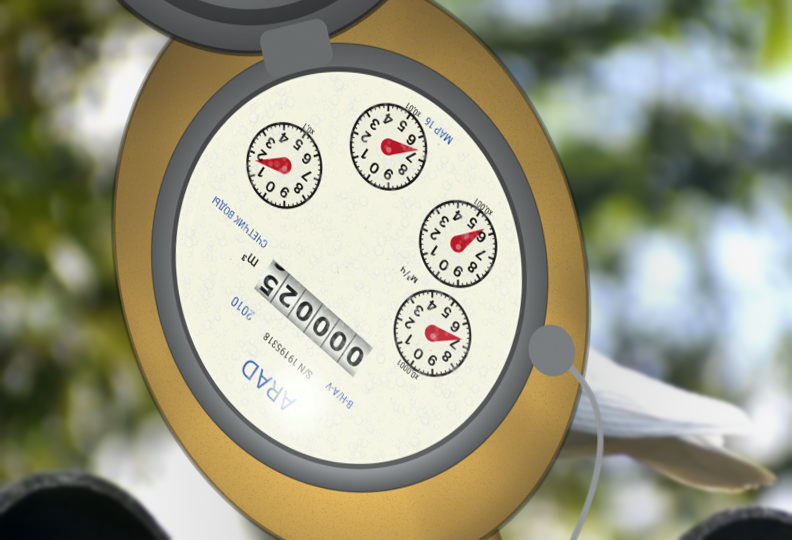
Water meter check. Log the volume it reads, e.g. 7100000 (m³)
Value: 25.1656 (m³)
